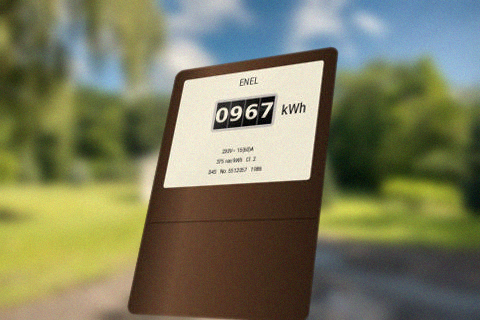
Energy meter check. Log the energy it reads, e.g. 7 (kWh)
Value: 967 (kWh)
